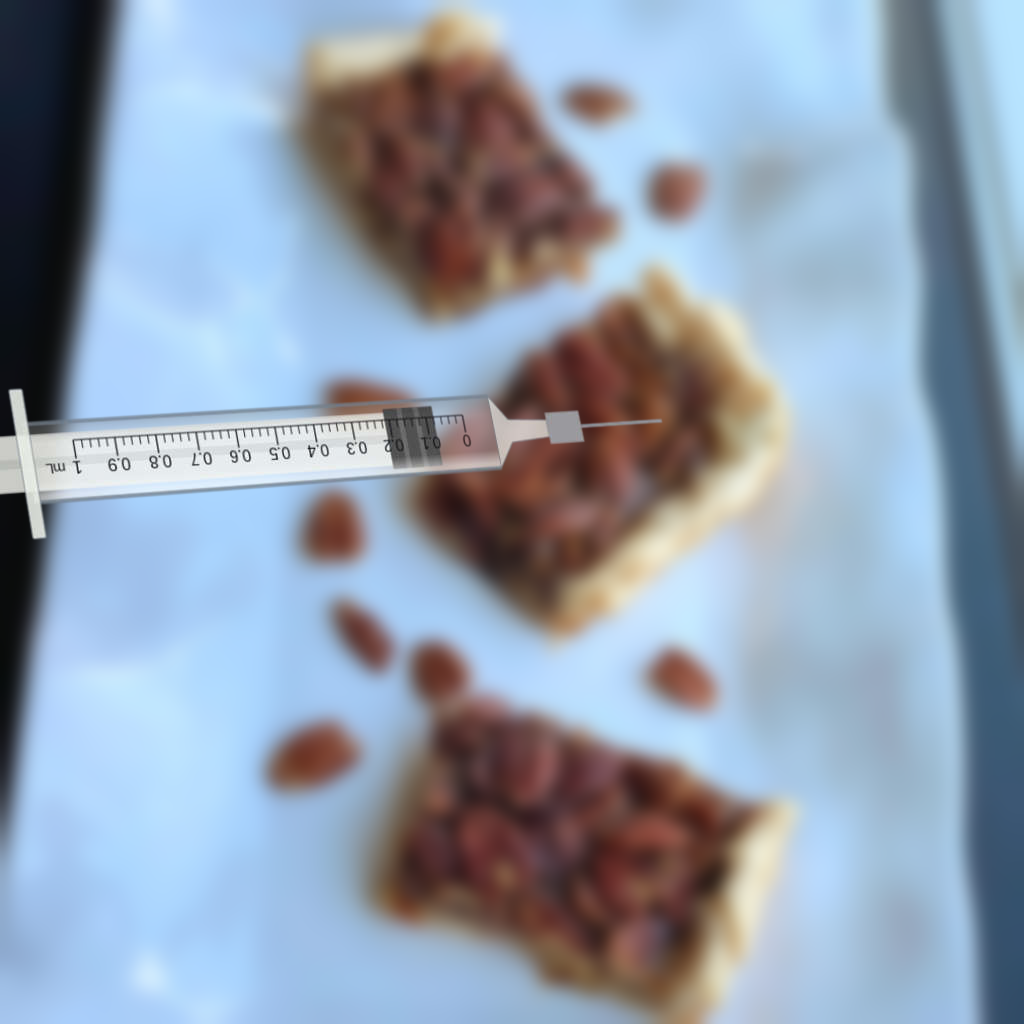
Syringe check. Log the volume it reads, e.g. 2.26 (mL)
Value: 0.08 (mL)
